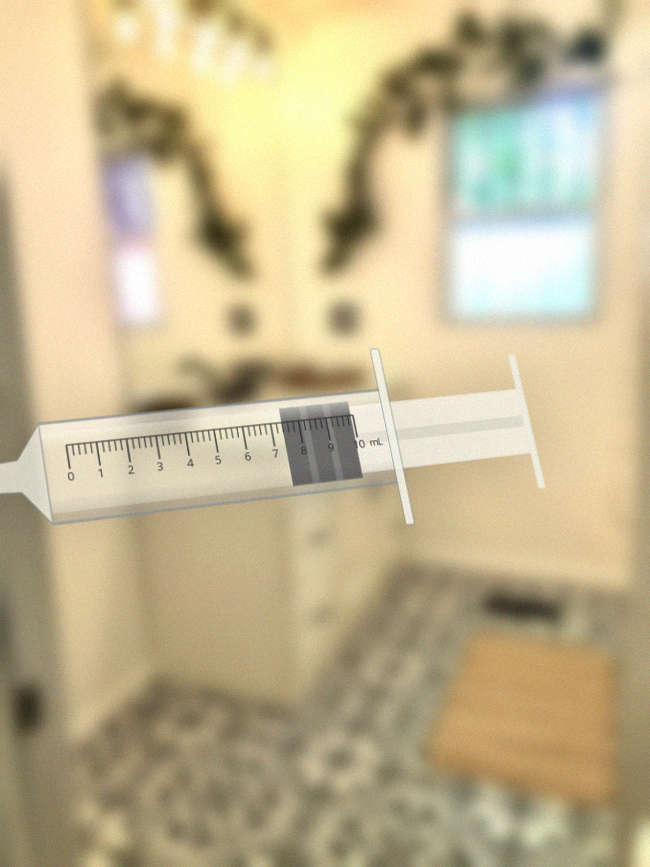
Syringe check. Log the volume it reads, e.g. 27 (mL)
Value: 7.4 (mL)
